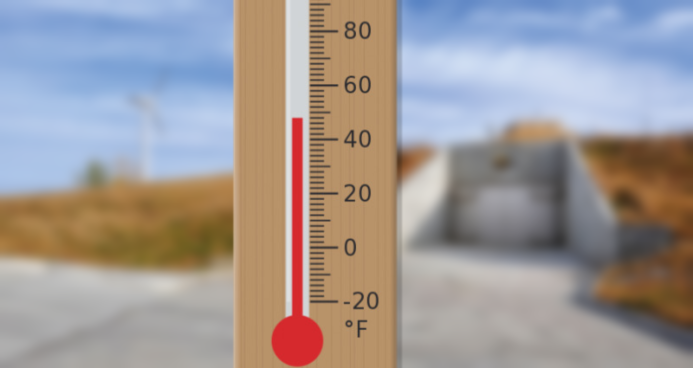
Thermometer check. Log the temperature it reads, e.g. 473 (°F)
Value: 48 (°F)
